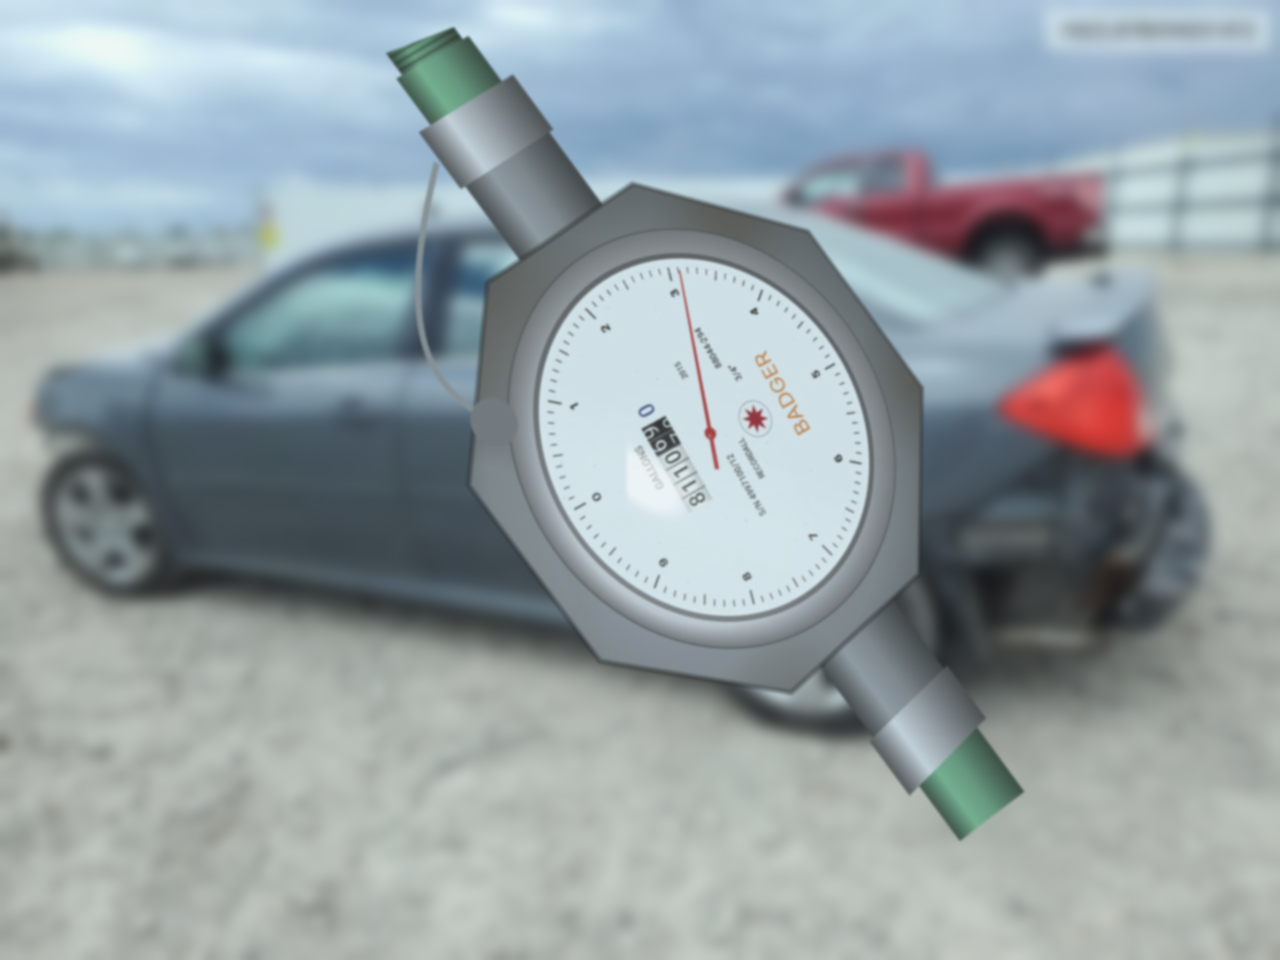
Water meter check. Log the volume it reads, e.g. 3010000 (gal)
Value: 8110693.1 (gal)
